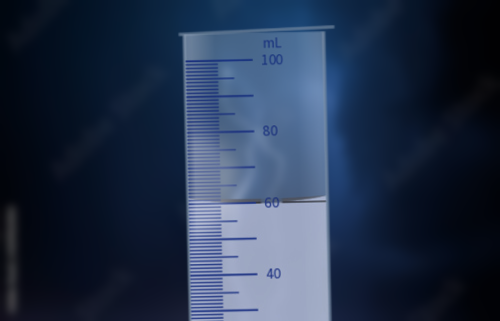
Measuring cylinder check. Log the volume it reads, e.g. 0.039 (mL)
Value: 60 (mL)
